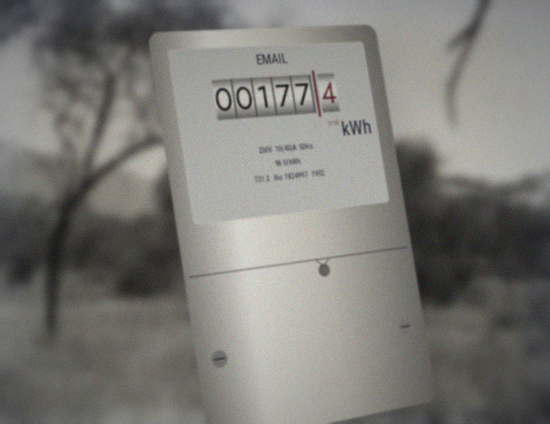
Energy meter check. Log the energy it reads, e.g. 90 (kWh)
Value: 177.4 (kWh)
